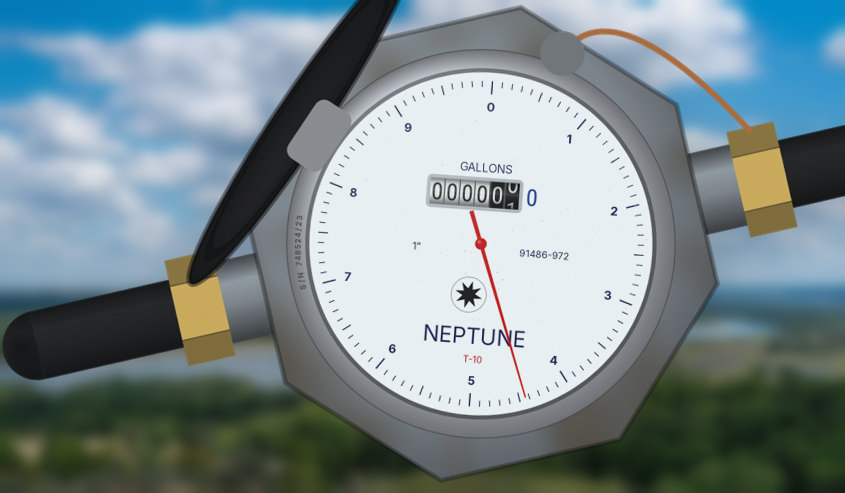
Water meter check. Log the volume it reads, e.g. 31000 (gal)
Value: 4.4 (gal)
